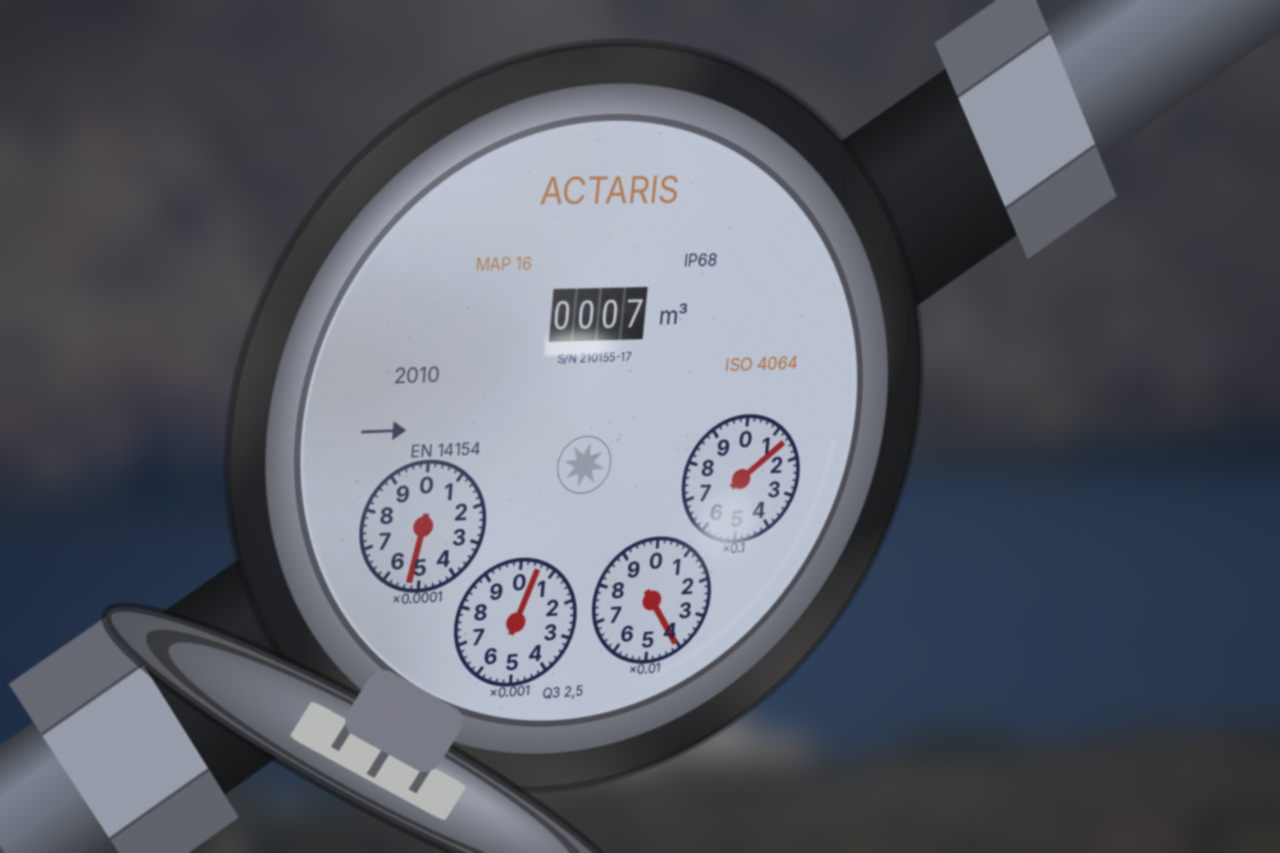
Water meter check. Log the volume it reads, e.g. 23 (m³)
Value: 7.1405 (m³)
